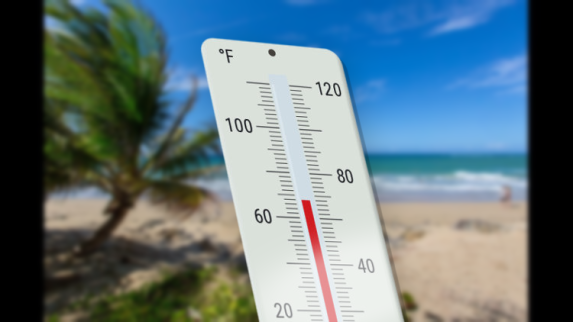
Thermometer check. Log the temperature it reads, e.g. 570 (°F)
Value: 68 (°F)
